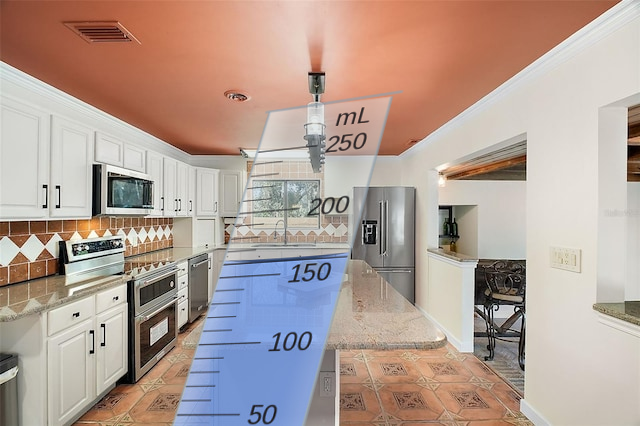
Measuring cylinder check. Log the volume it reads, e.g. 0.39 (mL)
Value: 160 (mL)
